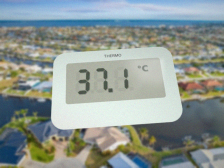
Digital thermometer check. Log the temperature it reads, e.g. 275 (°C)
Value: 37.1 (°C)
